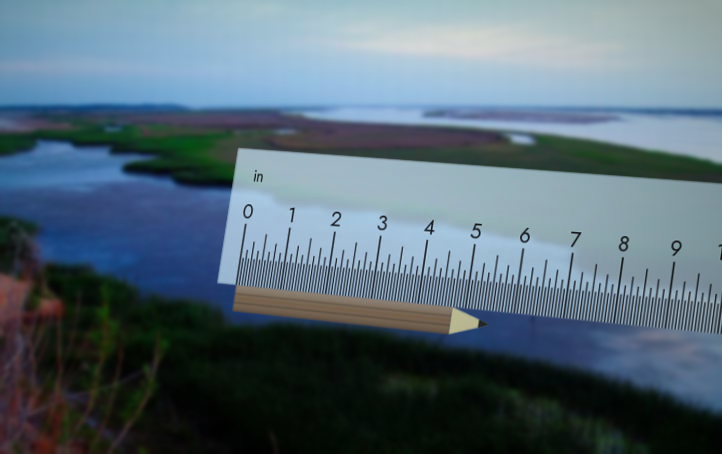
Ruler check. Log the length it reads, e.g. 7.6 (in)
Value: 5.5 (in)
